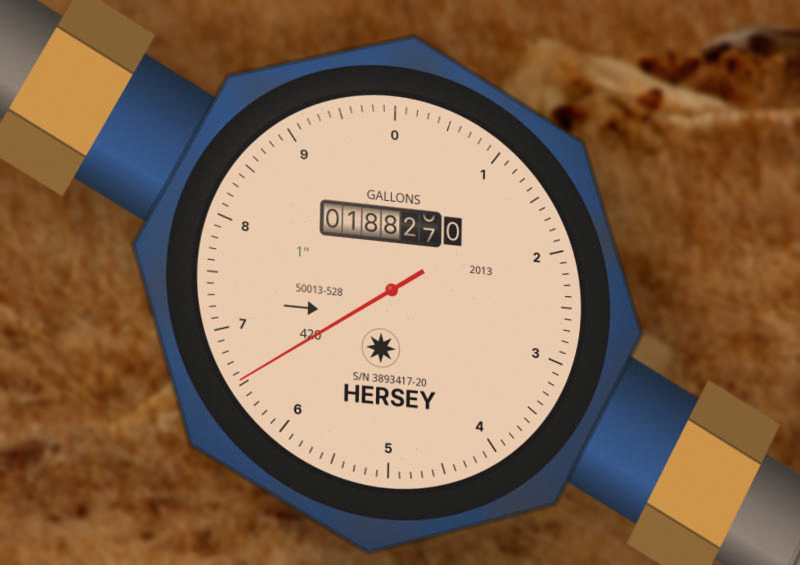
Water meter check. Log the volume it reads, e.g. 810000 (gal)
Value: 188266.5 (gal)
